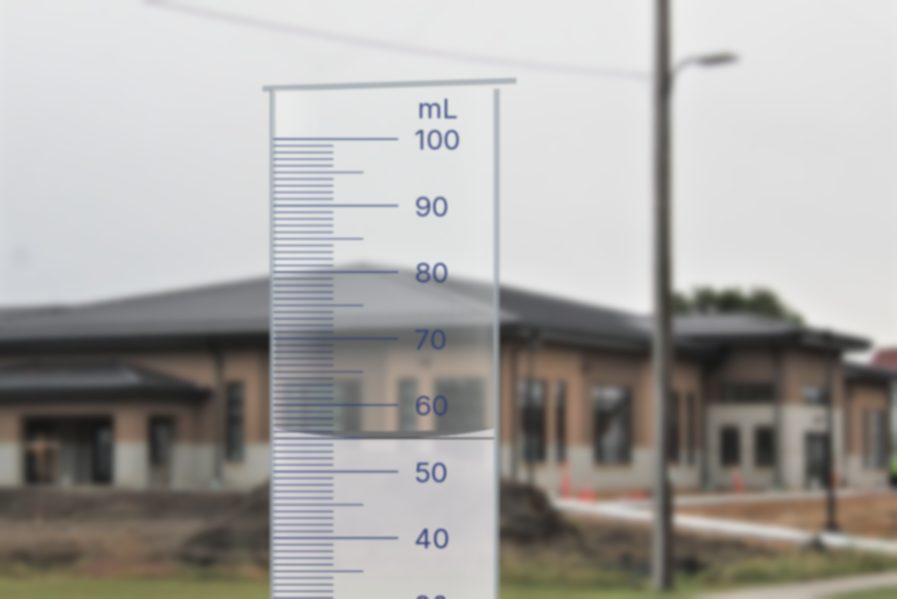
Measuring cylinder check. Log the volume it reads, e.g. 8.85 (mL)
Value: 55 (mL)
